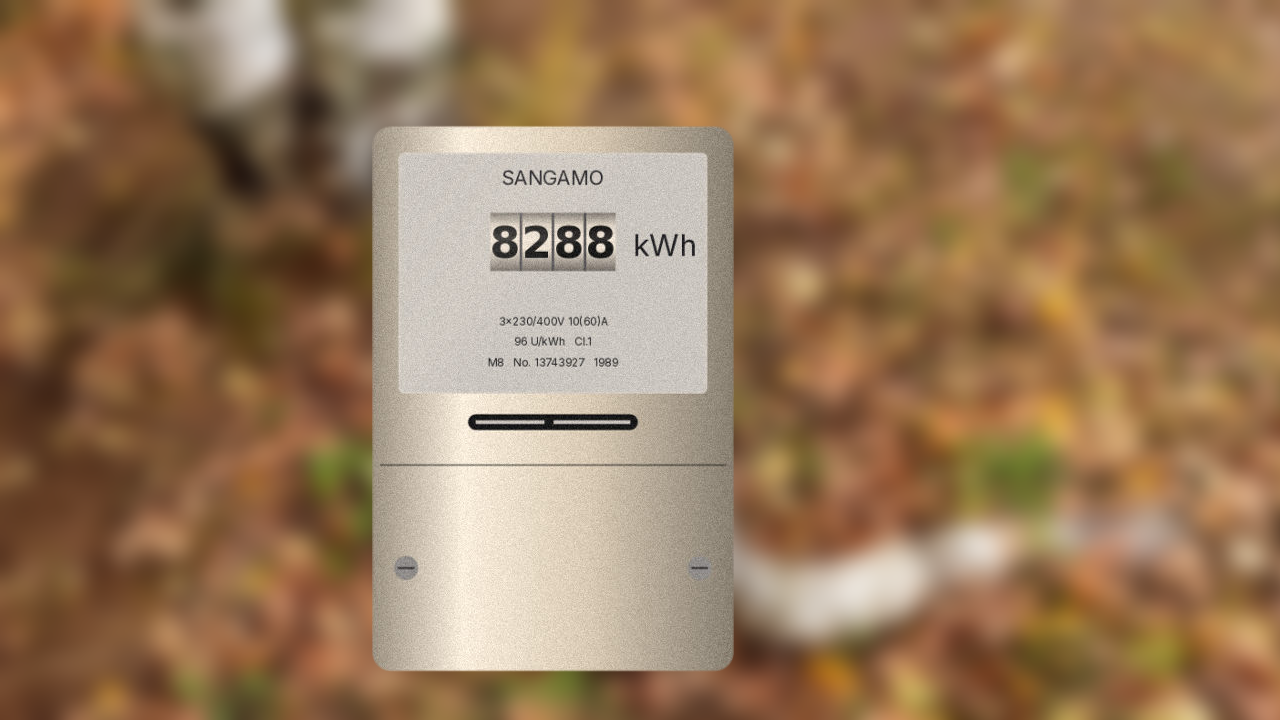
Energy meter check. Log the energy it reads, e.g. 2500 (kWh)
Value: 8288 (kWh)
